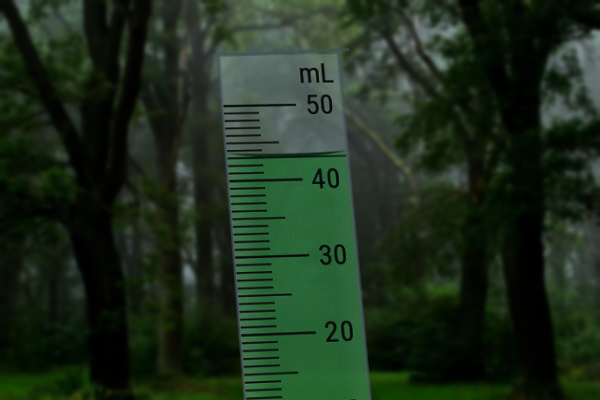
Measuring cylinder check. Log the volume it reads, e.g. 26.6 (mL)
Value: 43 (mL)
